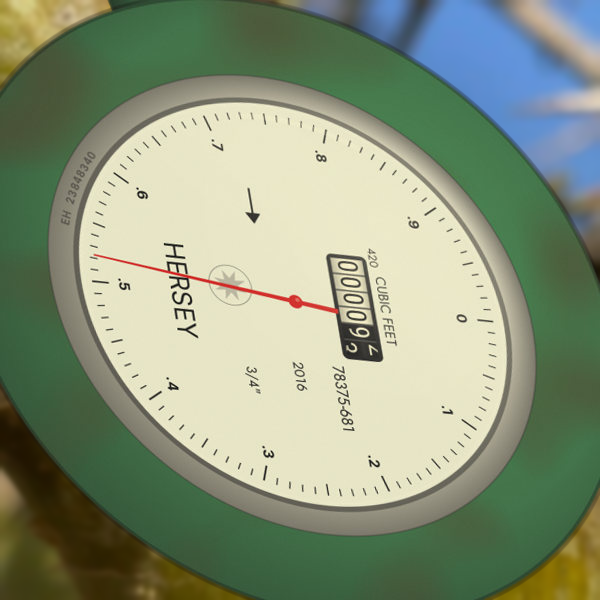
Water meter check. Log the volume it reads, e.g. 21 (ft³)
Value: 92.52 (ft³)
